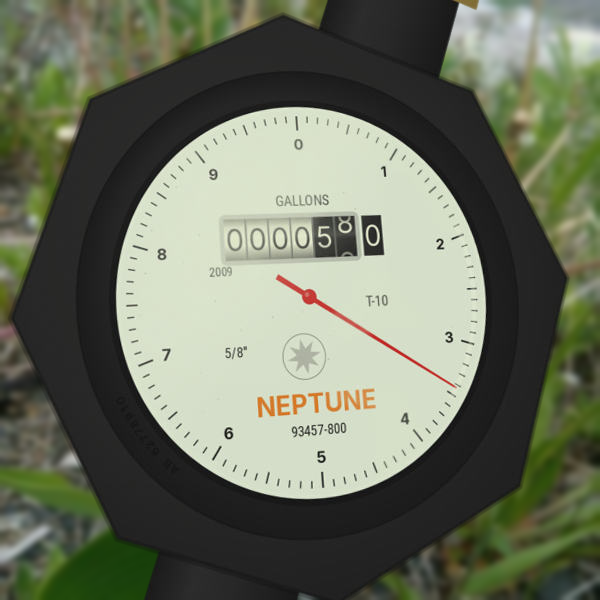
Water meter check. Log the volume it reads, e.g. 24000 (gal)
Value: 583.4 (gal)
